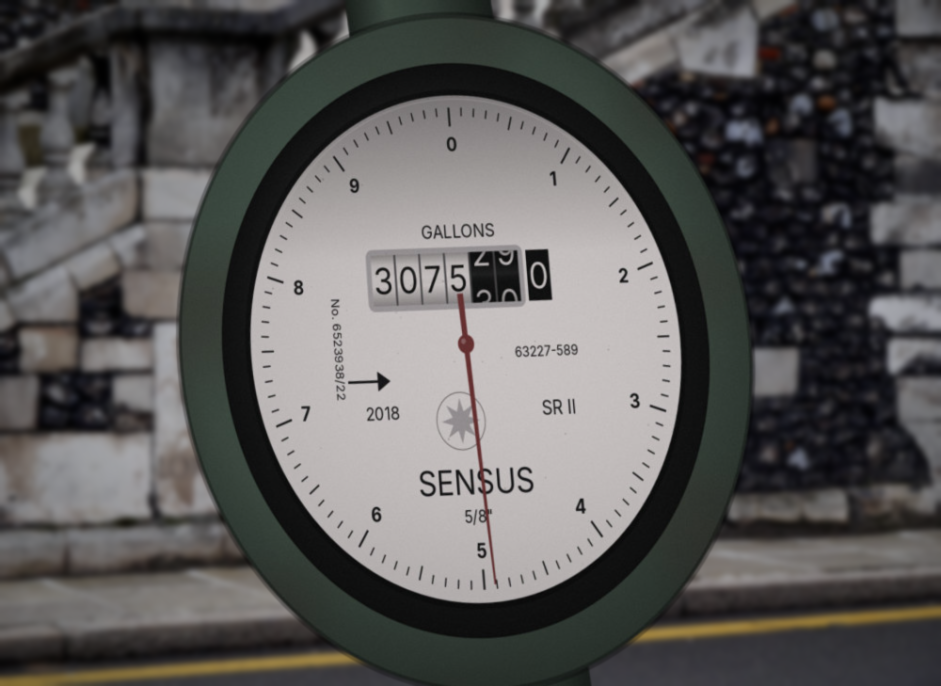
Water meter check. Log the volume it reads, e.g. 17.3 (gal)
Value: 3075294.9 (gal)
